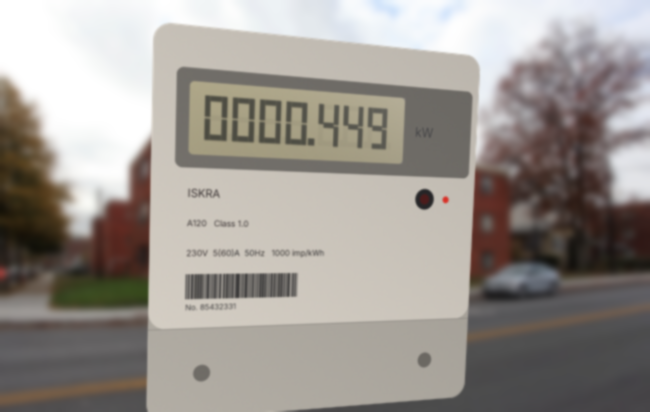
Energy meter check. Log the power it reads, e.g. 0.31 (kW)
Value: 0.449 (kW)
